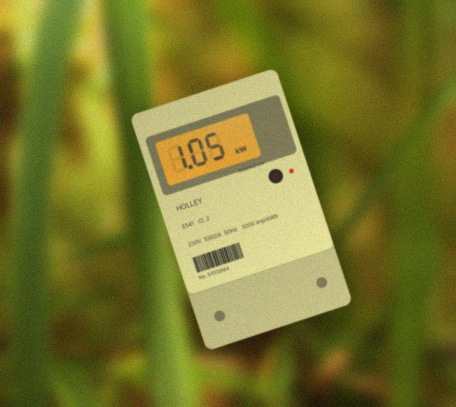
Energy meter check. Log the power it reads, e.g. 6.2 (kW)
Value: 1.05 (kW)
